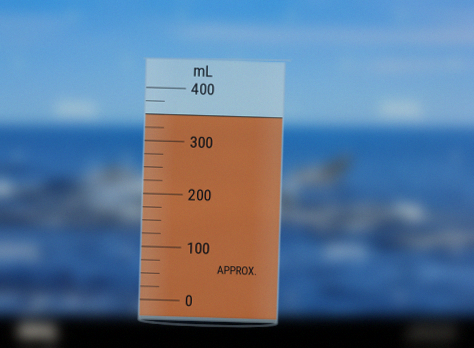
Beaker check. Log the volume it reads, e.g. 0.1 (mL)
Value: 350 (mL)
